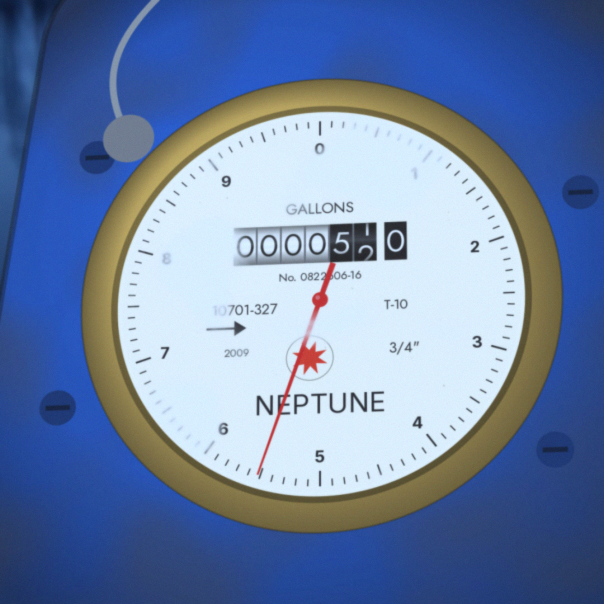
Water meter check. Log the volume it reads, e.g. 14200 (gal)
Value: 515.5 (gal)
